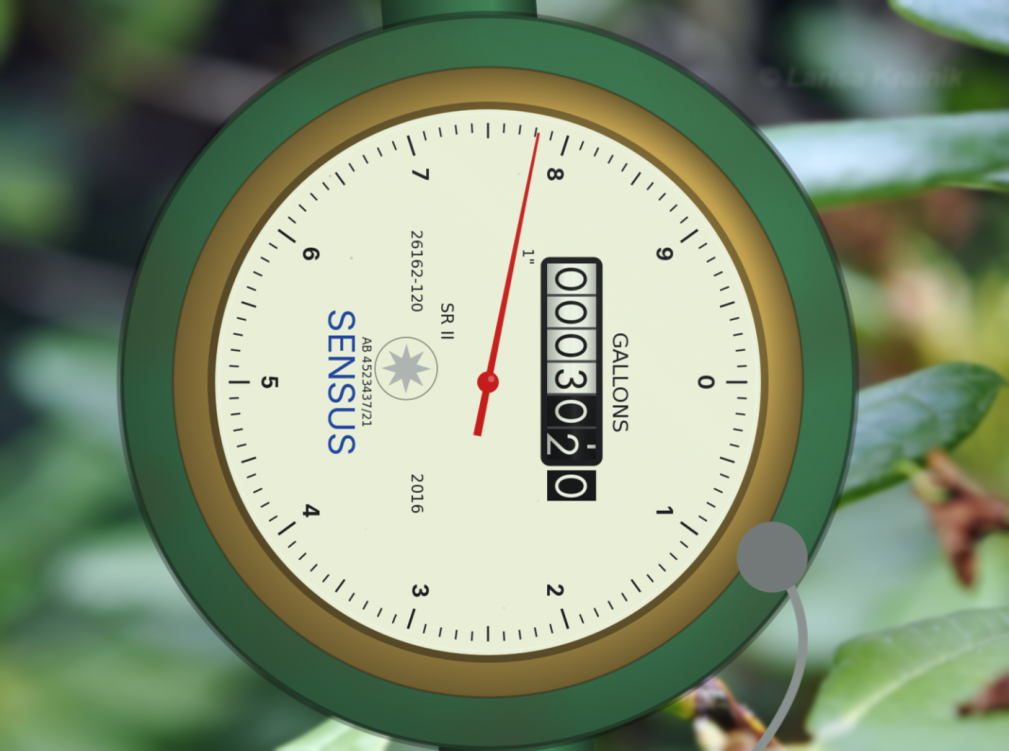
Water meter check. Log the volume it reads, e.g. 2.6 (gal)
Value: 3017.8 (gal)
